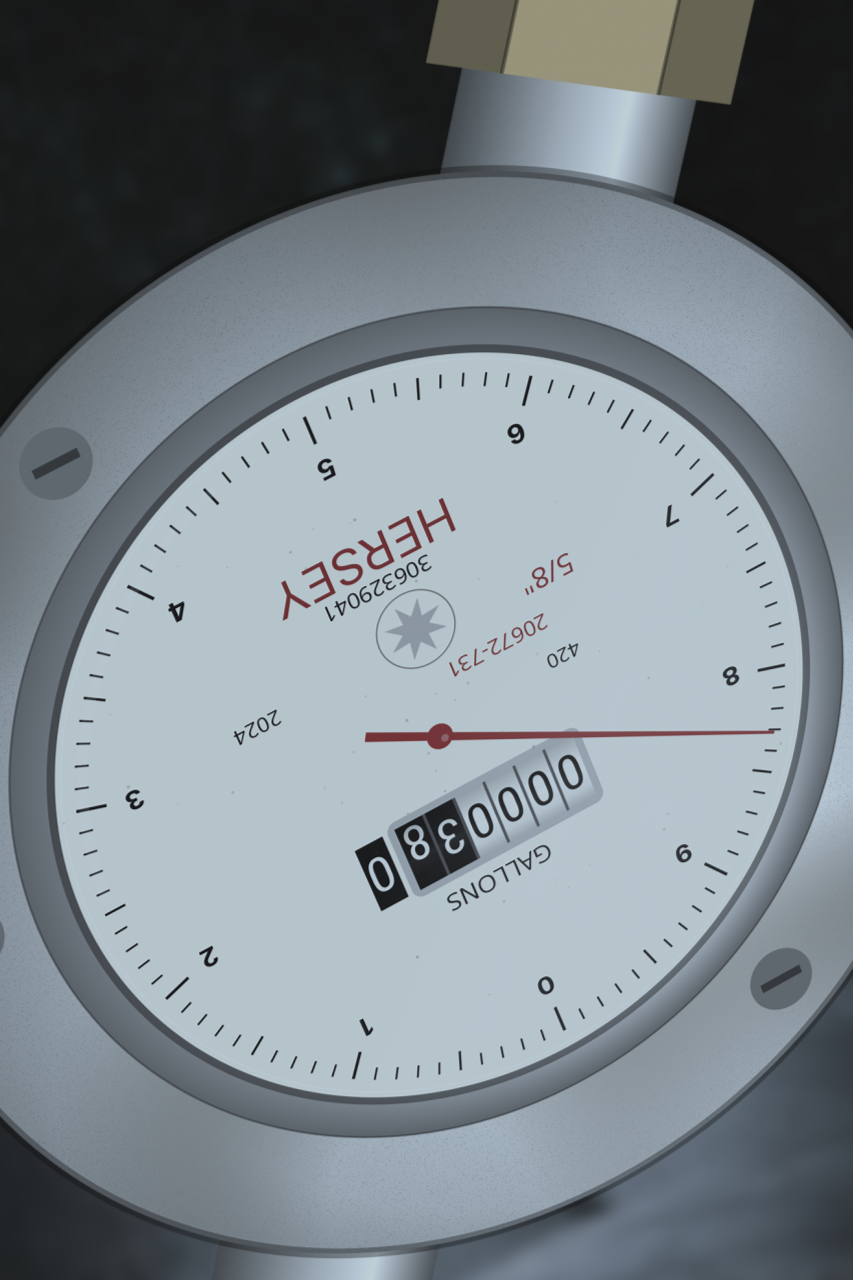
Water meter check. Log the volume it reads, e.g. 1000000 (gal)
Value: 378.3 (gal)
